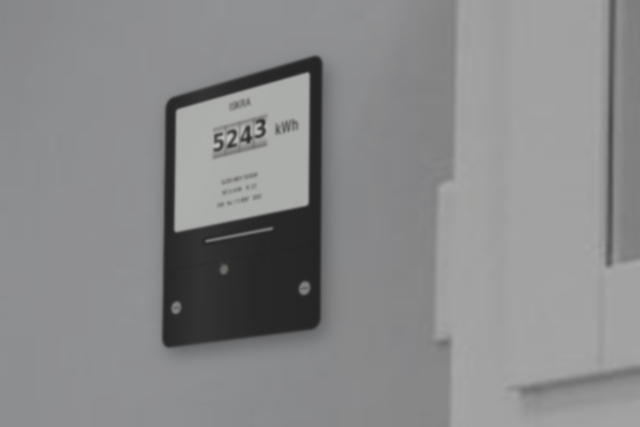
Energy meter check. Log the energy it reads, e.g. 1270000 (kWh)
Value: 5243 (kWh)
